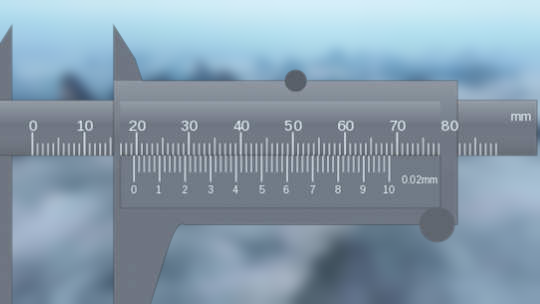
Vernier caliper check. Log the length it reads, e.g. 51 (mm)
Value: 19.5 (mm)
